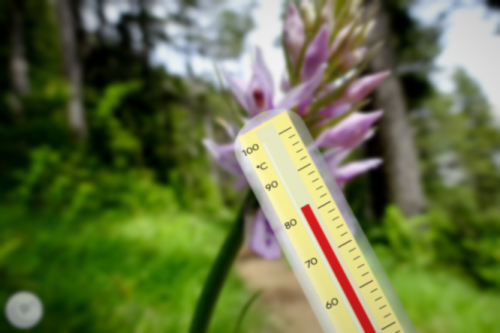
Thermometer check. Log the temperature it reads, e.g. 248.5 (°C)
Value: 82 (°C)
